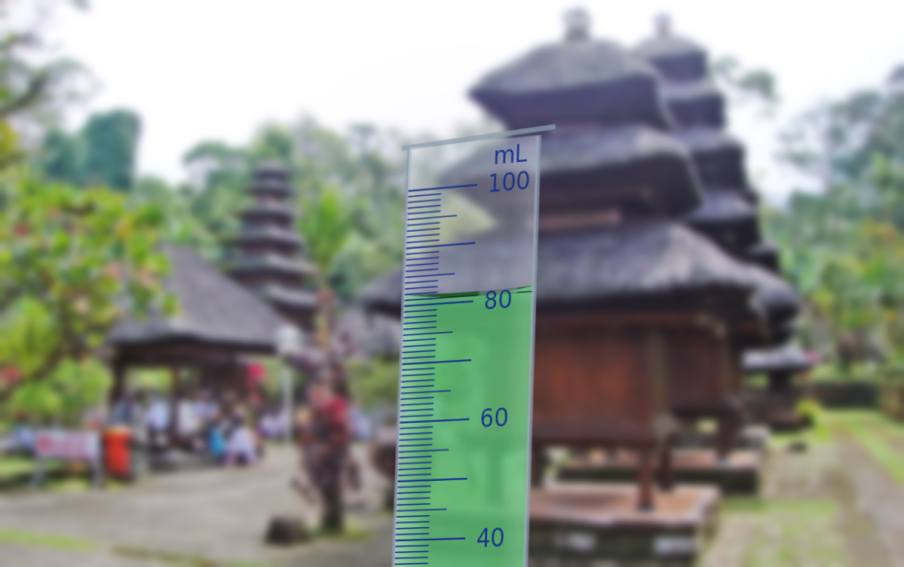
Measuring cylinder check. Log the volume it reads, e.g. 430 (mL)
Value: 81 (mL)
